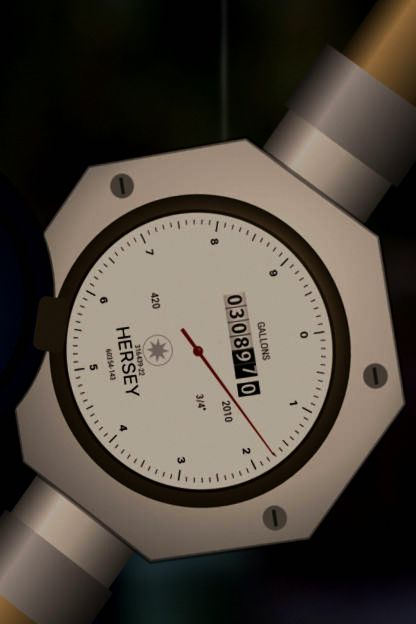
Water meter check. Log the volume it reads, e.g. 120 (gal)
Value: 308971.7 (gal)
